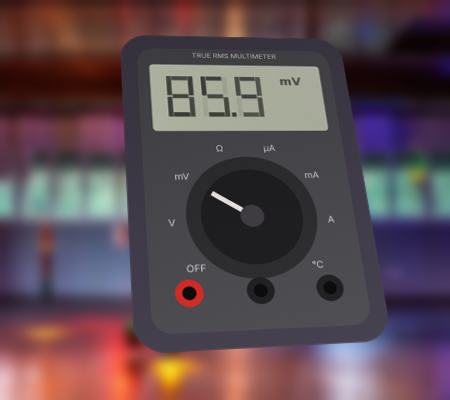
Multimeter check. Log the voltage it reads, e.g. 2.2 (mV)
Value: 85.9 (mV)
